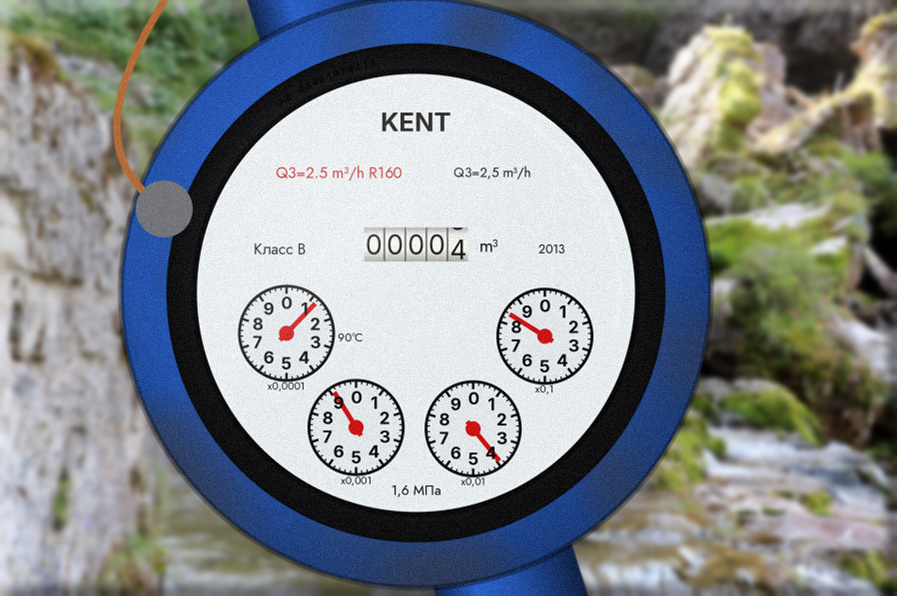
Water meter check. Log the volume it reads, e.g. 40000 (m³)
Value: 3.8391 (m³)
